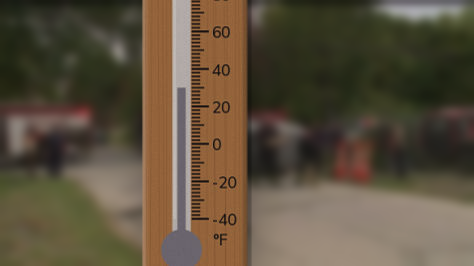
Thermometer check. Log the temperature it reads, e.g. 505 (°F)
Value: 30 (°F)
